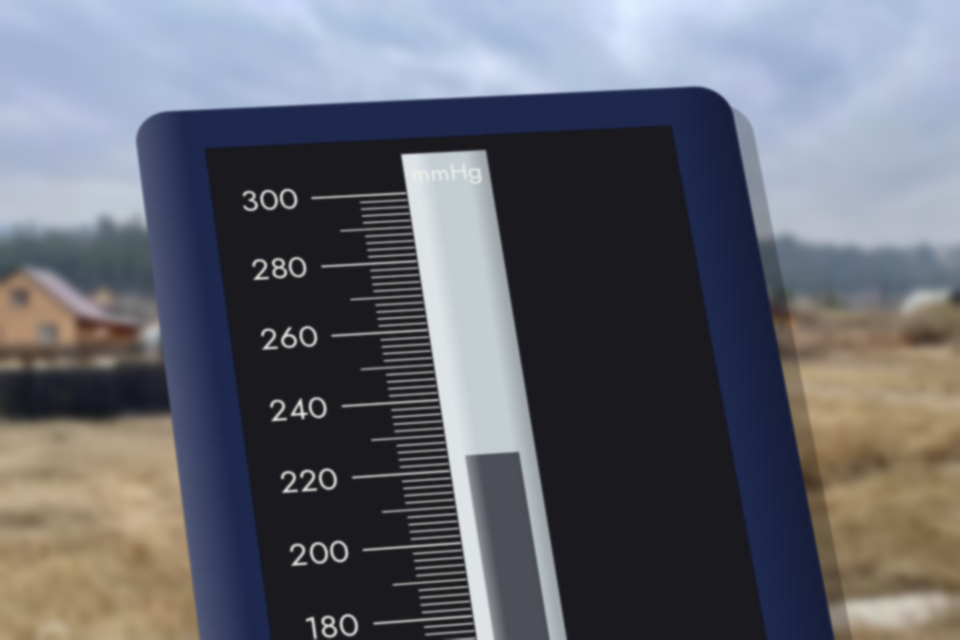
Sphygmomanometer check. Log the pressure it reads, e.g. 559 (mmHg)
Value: 224 (mmHg)
